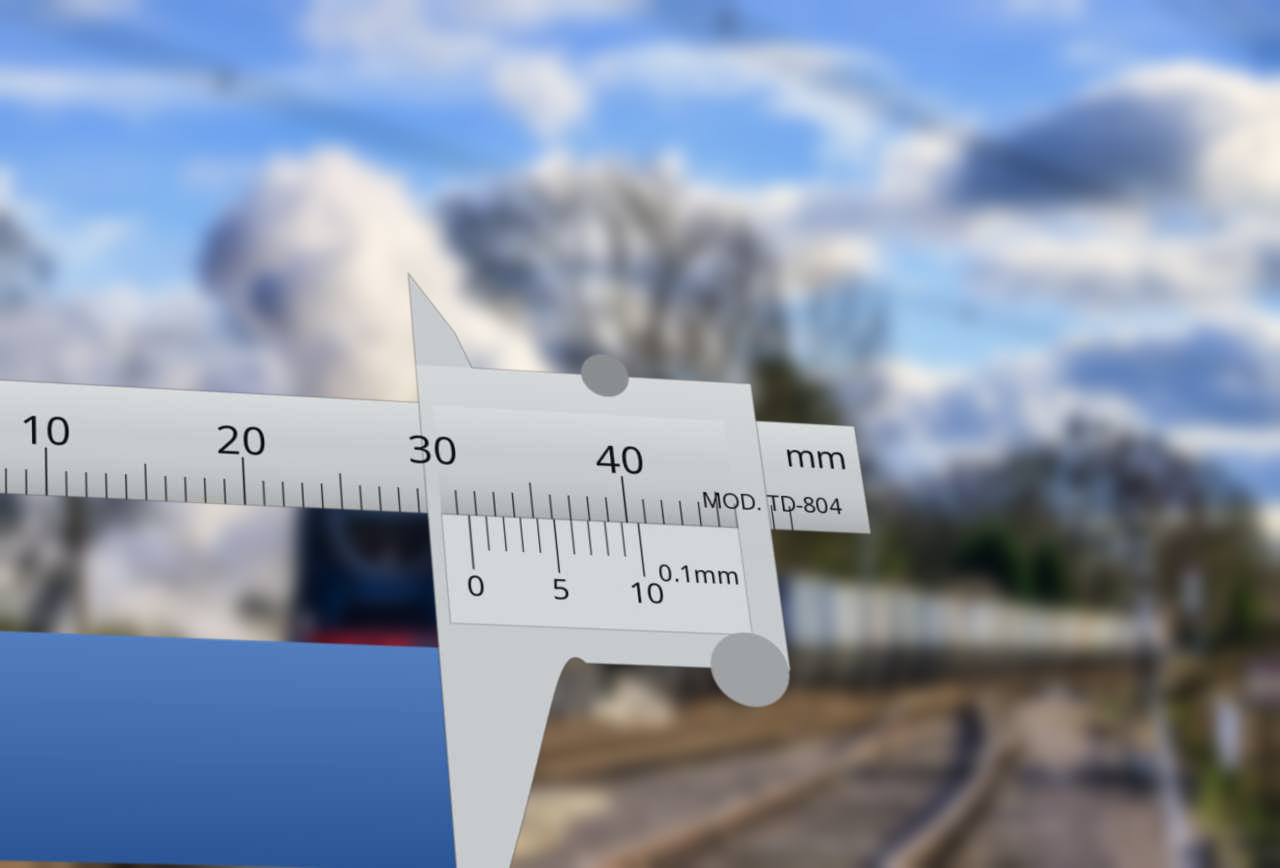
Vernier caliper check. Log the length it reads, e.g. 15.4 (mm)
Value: 31.6 (mm)
